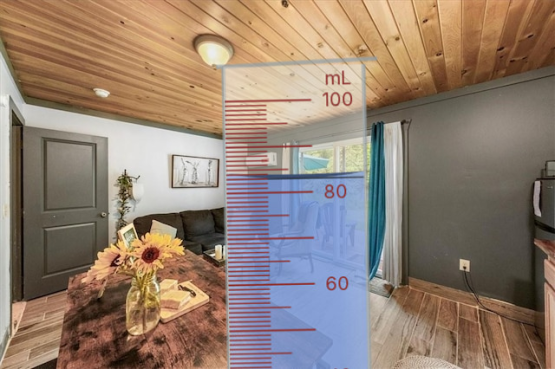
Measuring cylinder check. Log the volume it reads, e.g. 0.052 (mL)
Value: 83 (mL)
